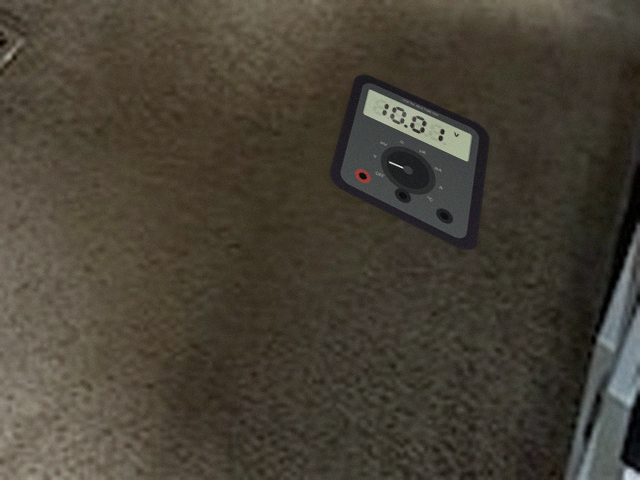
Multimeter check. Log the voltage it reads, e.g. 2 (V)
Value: 10.01 (V)
